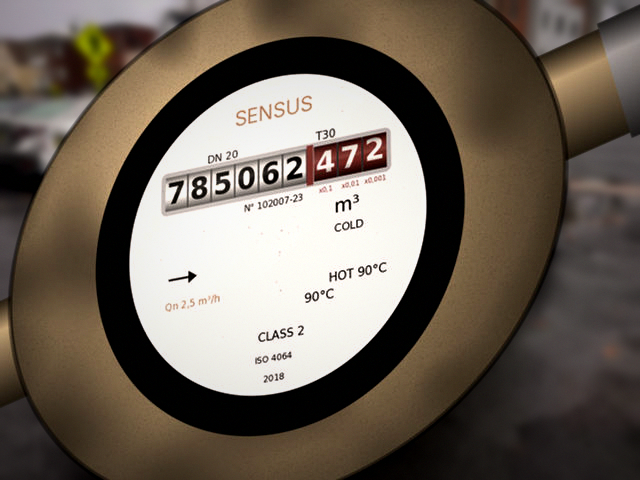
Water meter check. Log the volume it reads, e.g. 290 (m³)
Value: 785062.472 (m³)
